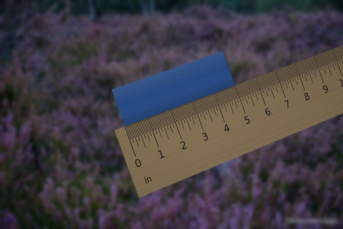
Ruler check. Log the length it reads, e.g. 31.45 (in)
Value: 5 (in)
